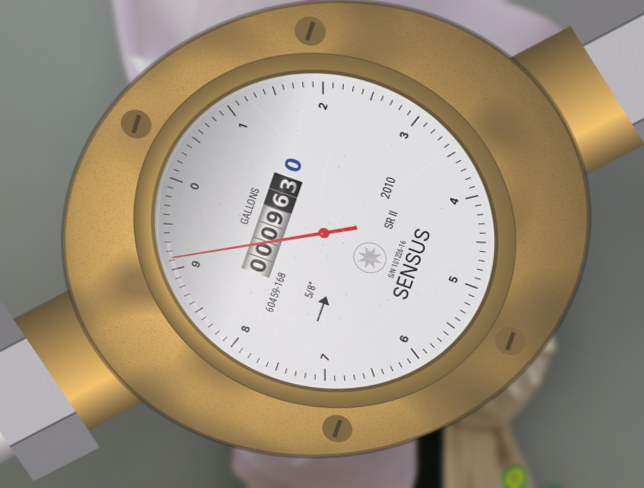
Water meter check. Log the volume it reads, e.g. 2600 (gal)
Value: 9629.1 (gal)
